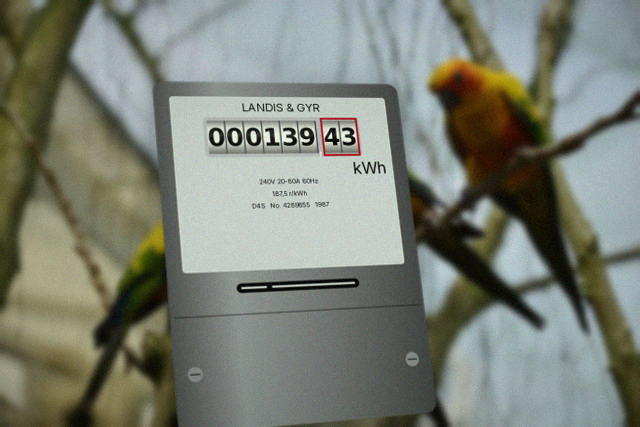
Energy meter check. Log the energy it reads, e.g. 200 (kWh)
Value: 139.43 (kWh)
